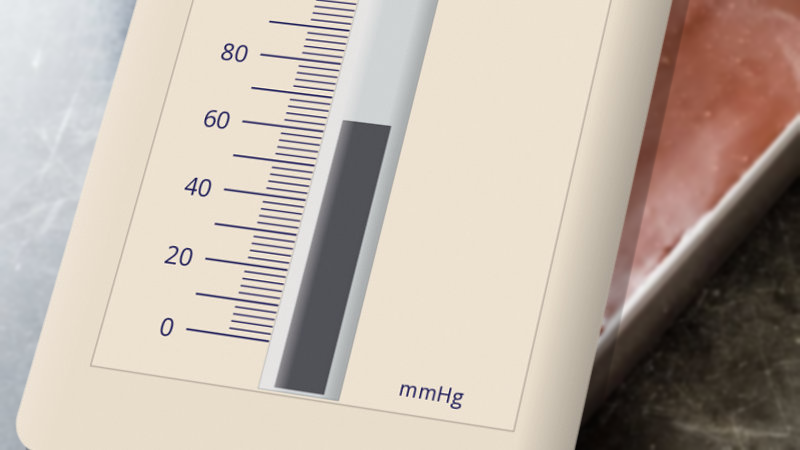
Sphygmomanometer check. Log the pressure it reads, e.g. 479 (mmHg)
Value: 64 (mmHg)
